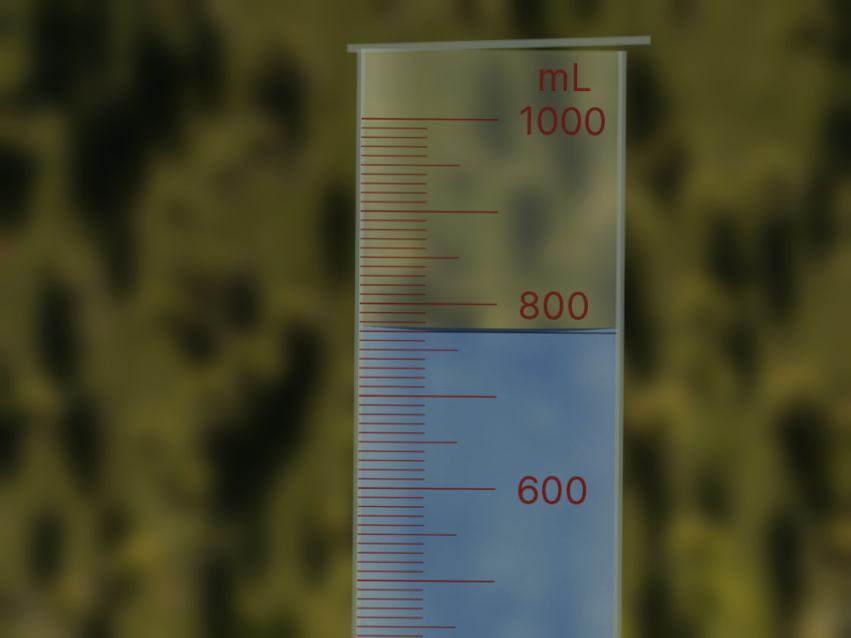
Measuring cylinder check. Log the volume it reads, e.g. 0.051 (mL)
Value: 770 (mL)
